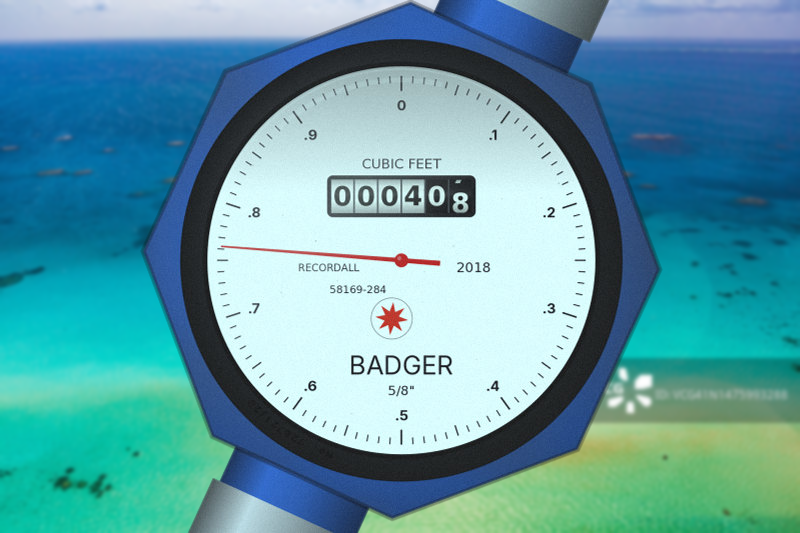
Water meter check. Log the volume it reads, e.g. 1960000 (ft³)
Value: 407.76 (ft³)
